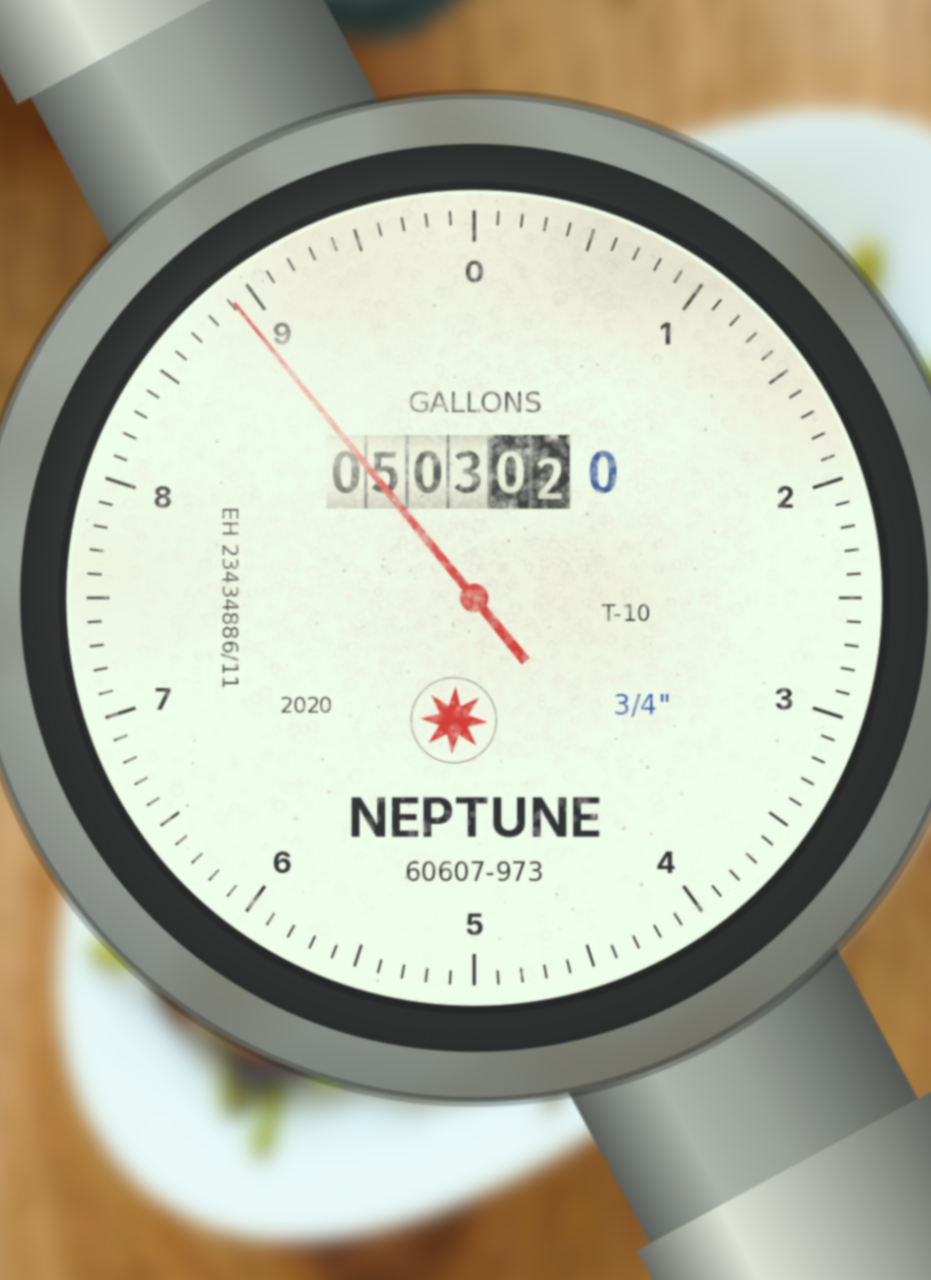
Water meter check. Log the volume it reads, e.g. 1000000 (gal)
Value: 503018.9 (gal)
